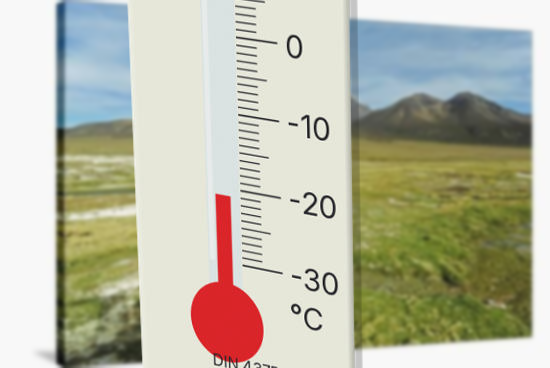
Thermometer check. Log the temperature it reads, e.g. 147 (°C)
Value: -21 (°C)
